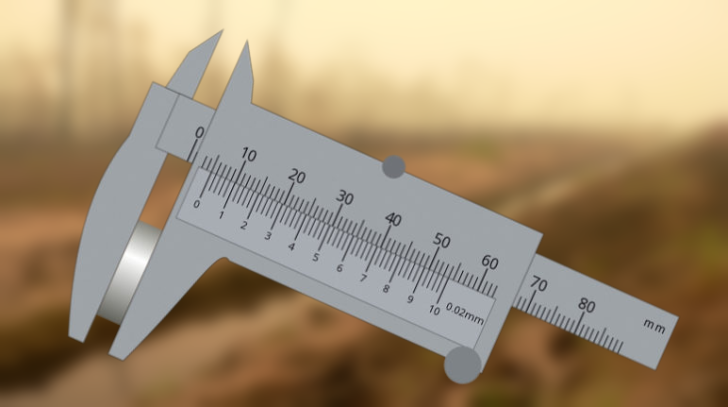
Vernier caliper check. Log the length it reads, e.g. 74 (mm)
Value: 5.0 (mm)
